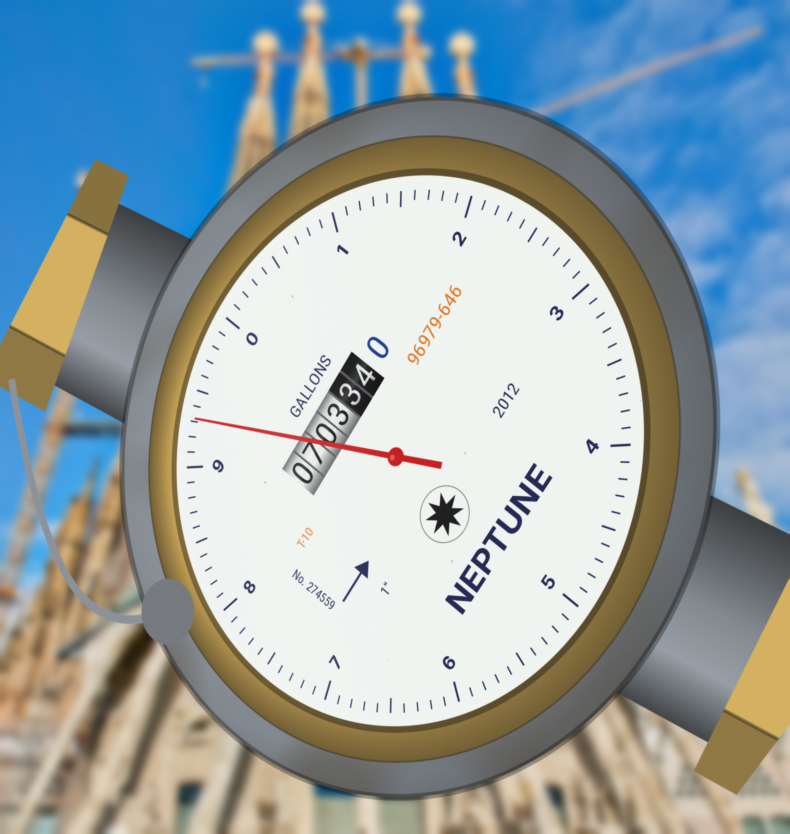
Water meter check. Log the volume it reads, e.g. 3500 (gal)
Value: 703339.3 (gal)
